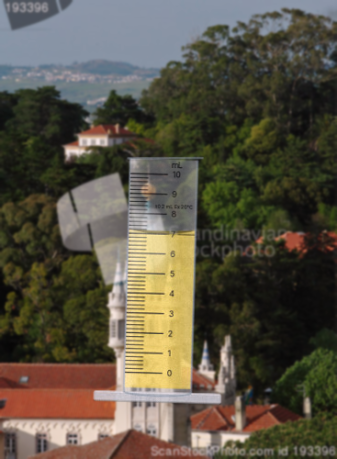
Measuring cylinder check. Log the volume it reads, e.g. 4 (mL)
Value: 7 (mL)
